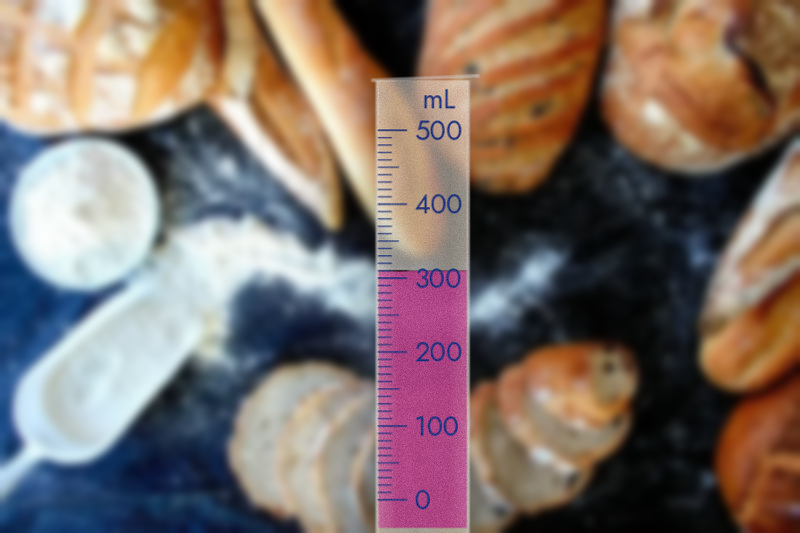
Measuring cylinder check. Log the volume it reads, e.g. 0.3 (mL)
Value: 310 (mL)
